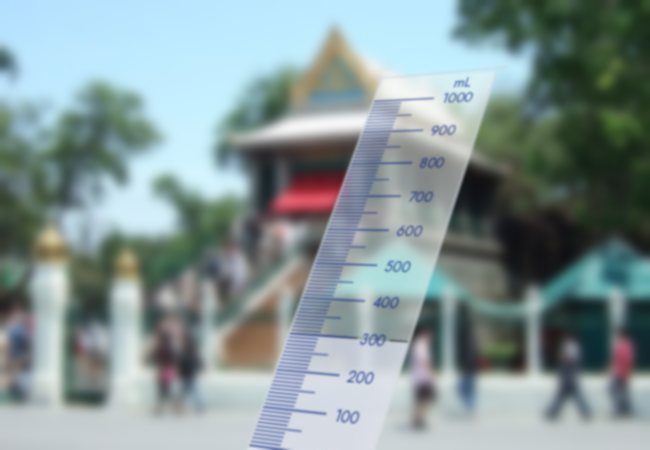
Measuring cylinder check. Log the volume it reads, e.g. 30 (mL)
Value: 300 (mL)
